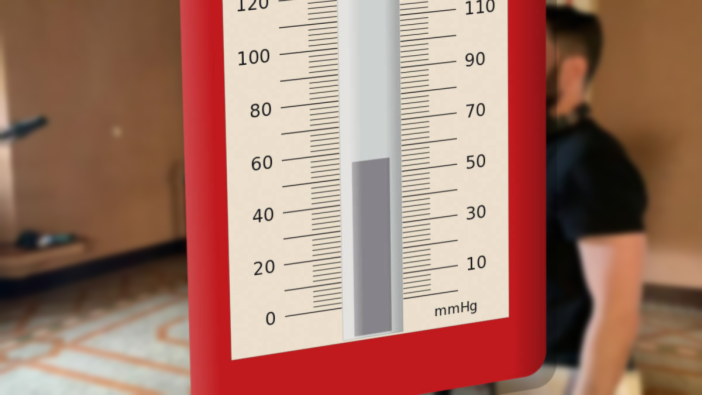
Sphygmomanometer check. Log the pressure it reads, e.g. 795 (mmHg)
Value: 56 (mmHg)
